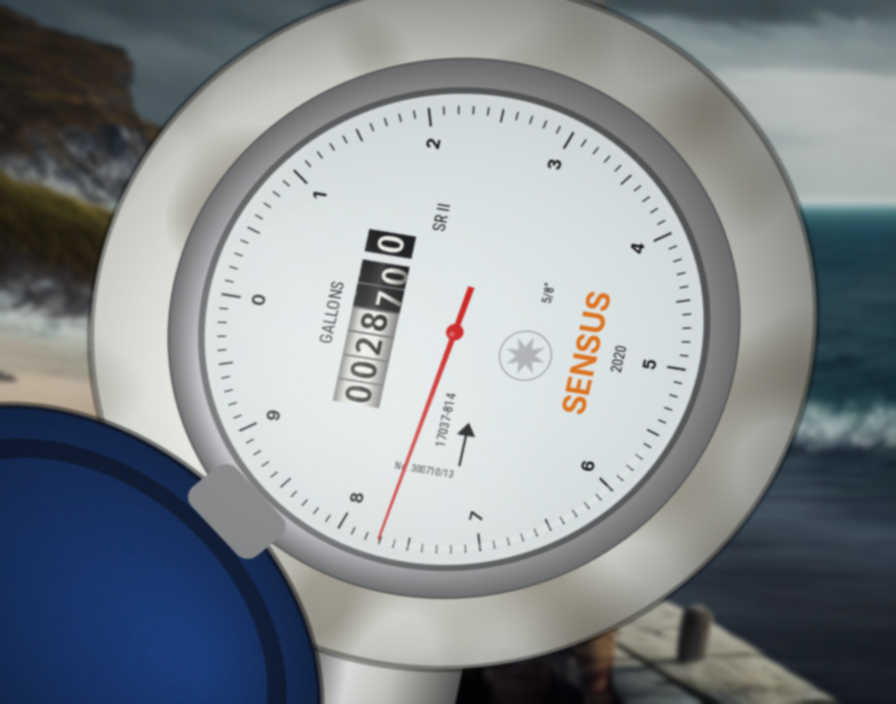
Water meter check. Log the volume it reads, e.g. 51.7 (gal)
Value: 28697.7 (gal)
